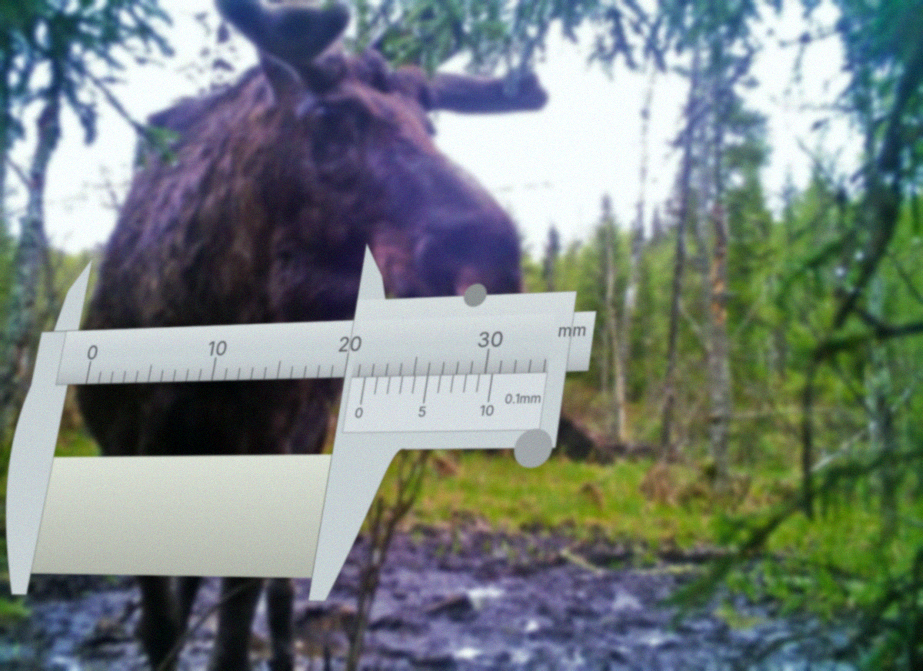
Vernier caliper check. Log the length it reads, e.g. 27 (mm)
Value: 21.5 (mm)
